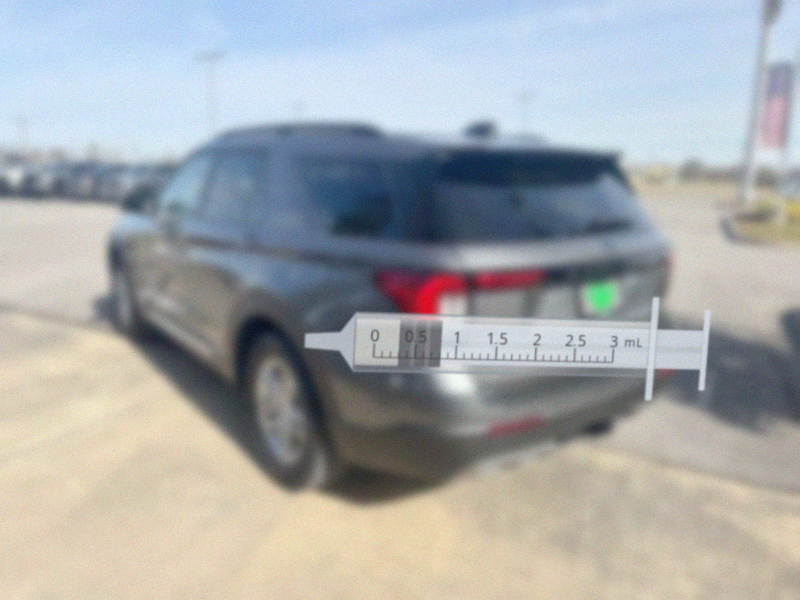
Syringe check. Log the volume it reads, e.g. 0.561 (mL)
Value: 0.3 (mL)
